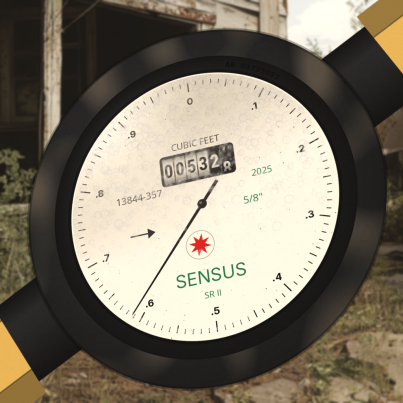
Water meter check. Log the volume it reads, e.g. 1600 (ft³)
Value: 5327.61 (ft³)
